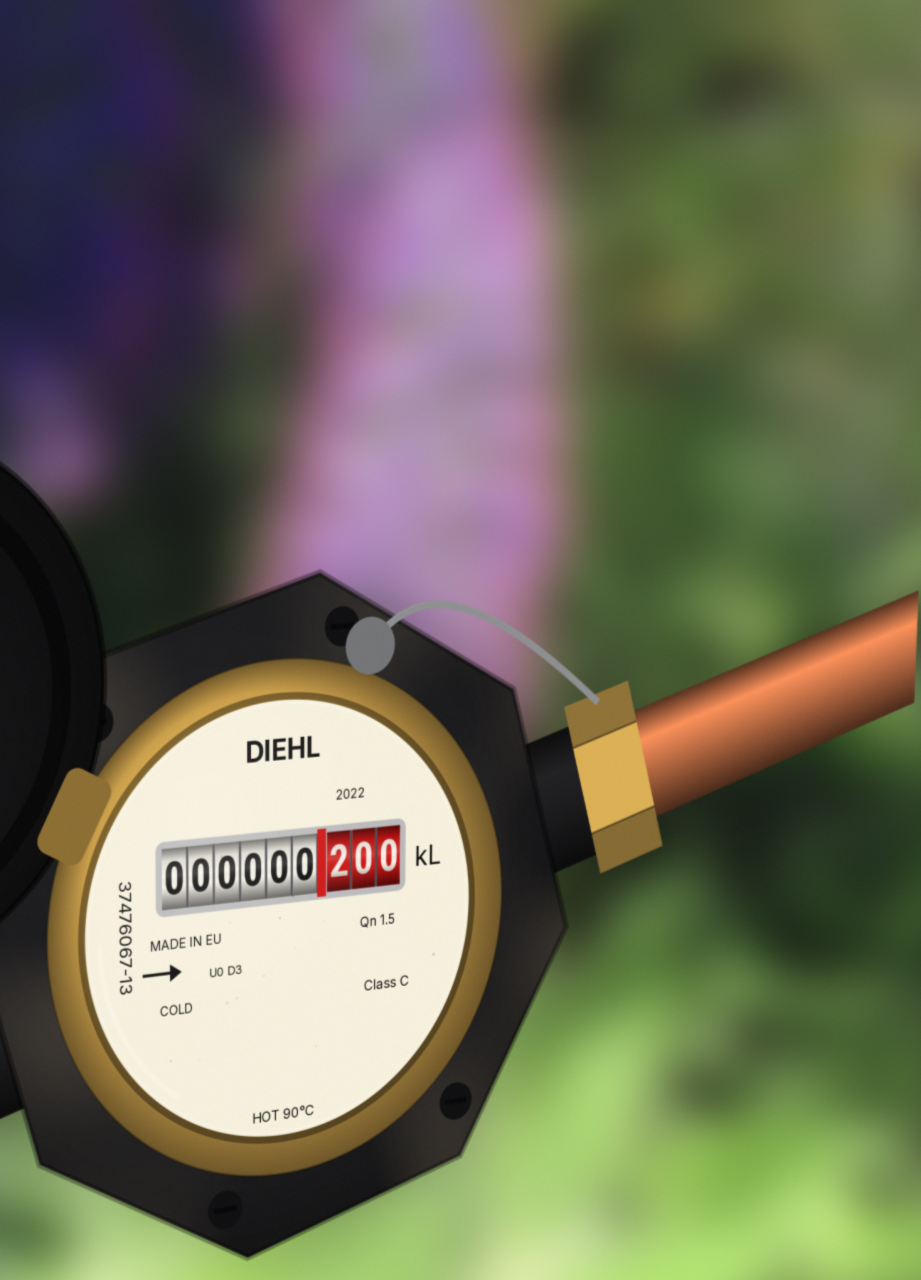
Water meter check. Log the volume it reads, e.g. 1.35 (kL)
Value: 0.200 (kL)
